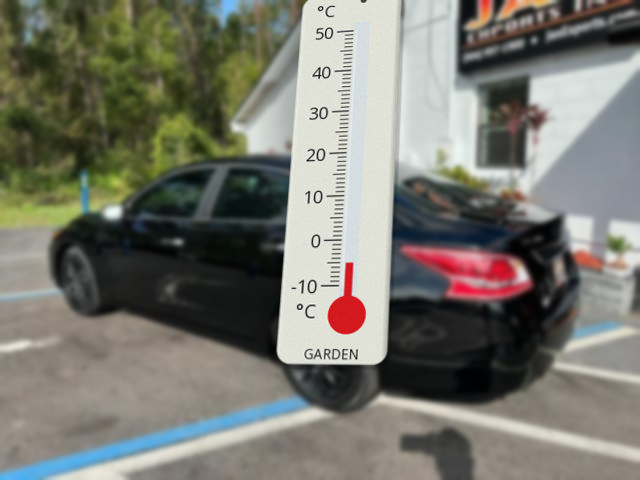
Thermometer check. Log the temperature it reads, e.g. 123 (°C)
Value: -5 (°C)
